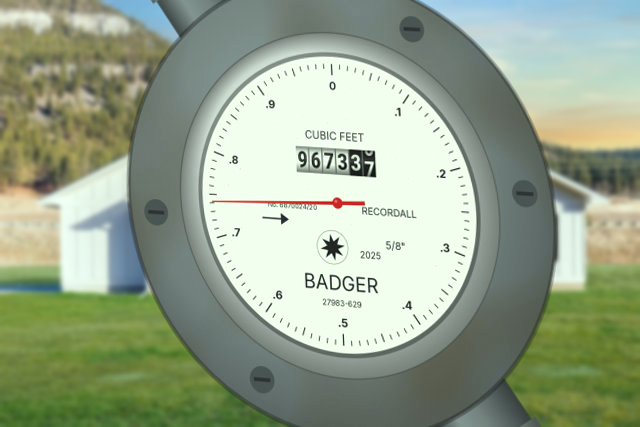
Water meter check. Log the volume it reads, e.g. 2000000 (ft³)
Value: 967336.74 (ft³)
